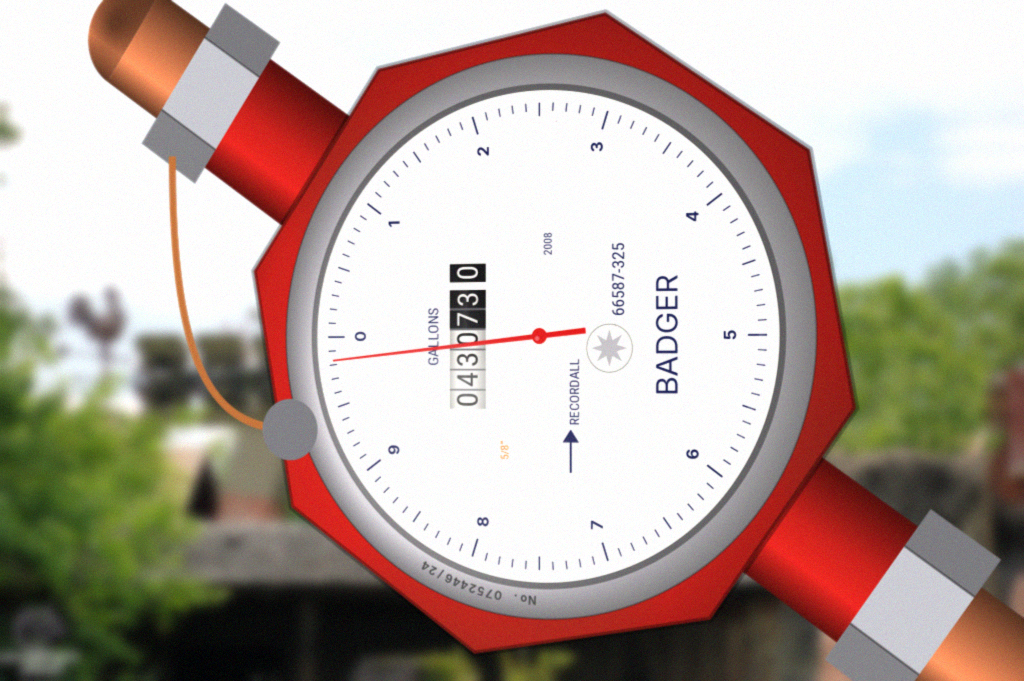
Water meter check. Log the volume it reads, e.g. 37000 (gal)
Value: 430729.8 (gal)
